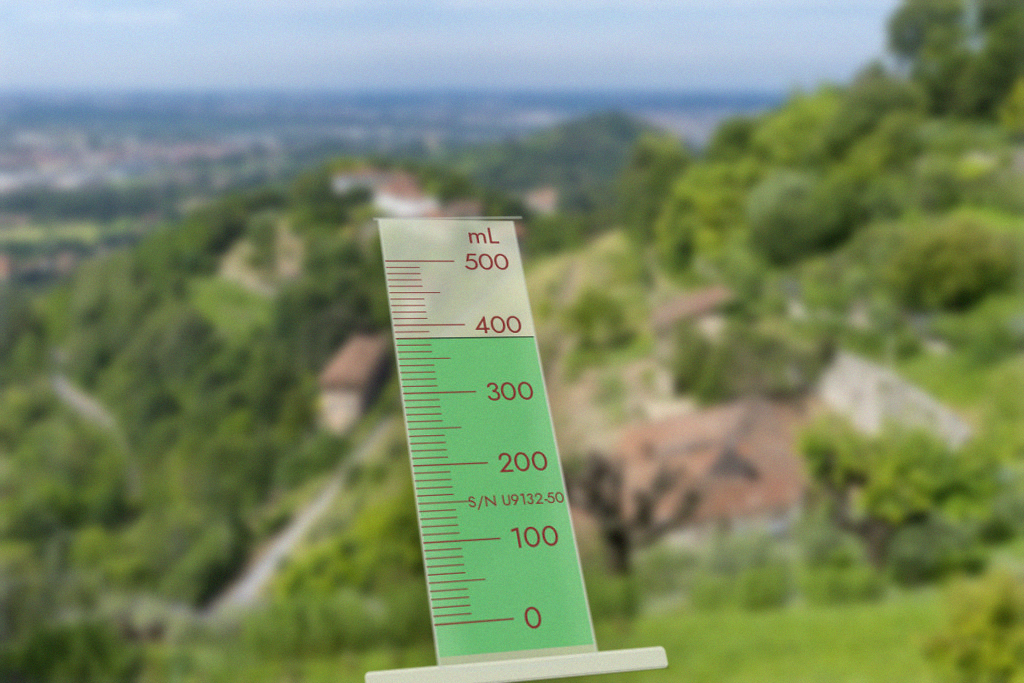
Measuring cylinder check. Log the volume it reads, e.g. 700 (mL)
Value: 380 (mL)
